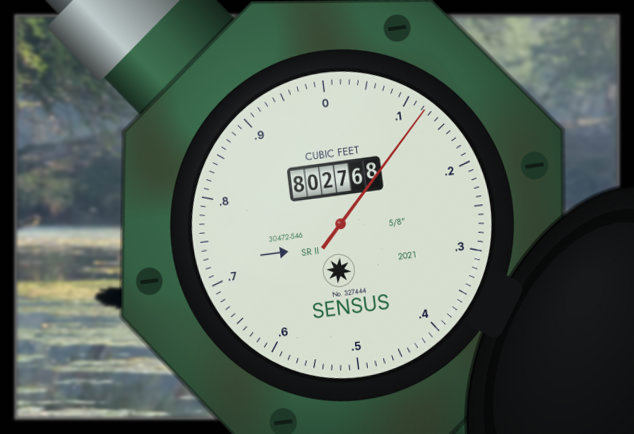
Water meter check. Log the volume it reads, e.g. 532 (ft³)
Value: 802768.12 (ft³)
